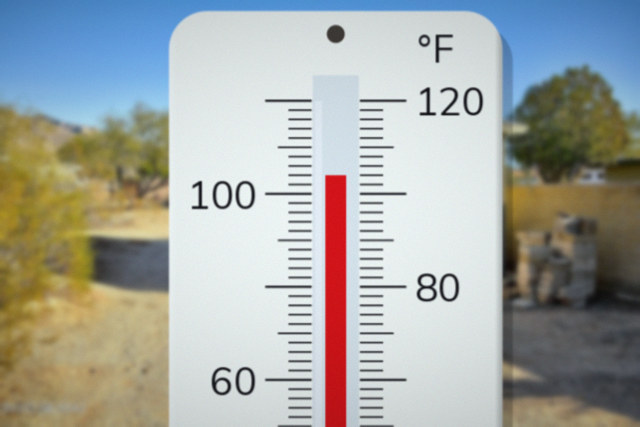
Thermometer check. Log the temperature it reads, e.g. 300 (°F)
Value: 104 (°F)
